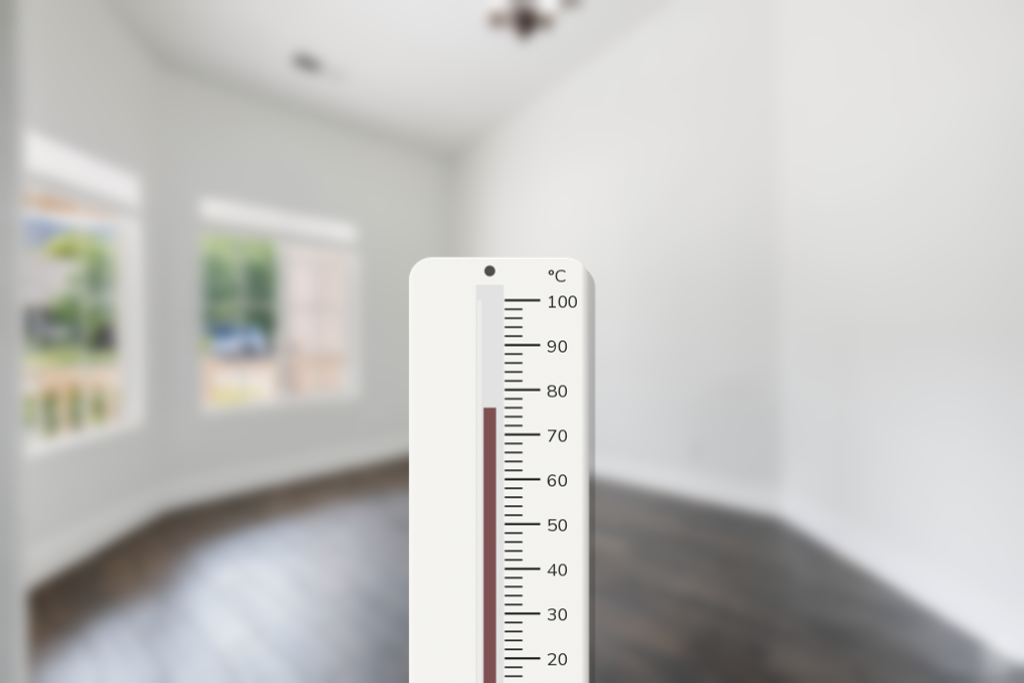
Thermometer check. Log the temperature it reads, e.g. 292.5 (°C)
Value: 76 (°C)
